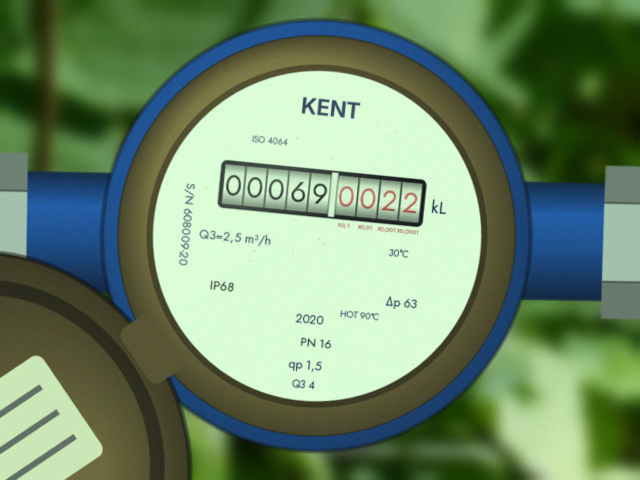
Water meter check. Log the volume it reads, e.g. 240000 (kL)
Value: 69.0022 (kL)
